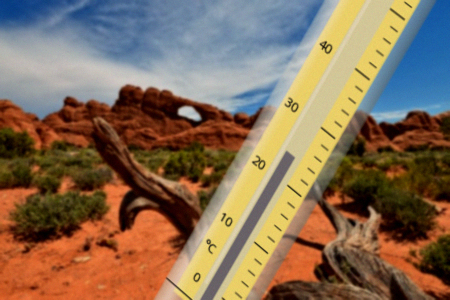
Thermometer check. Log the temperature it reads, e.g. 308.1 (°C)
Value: 24 (°C)
